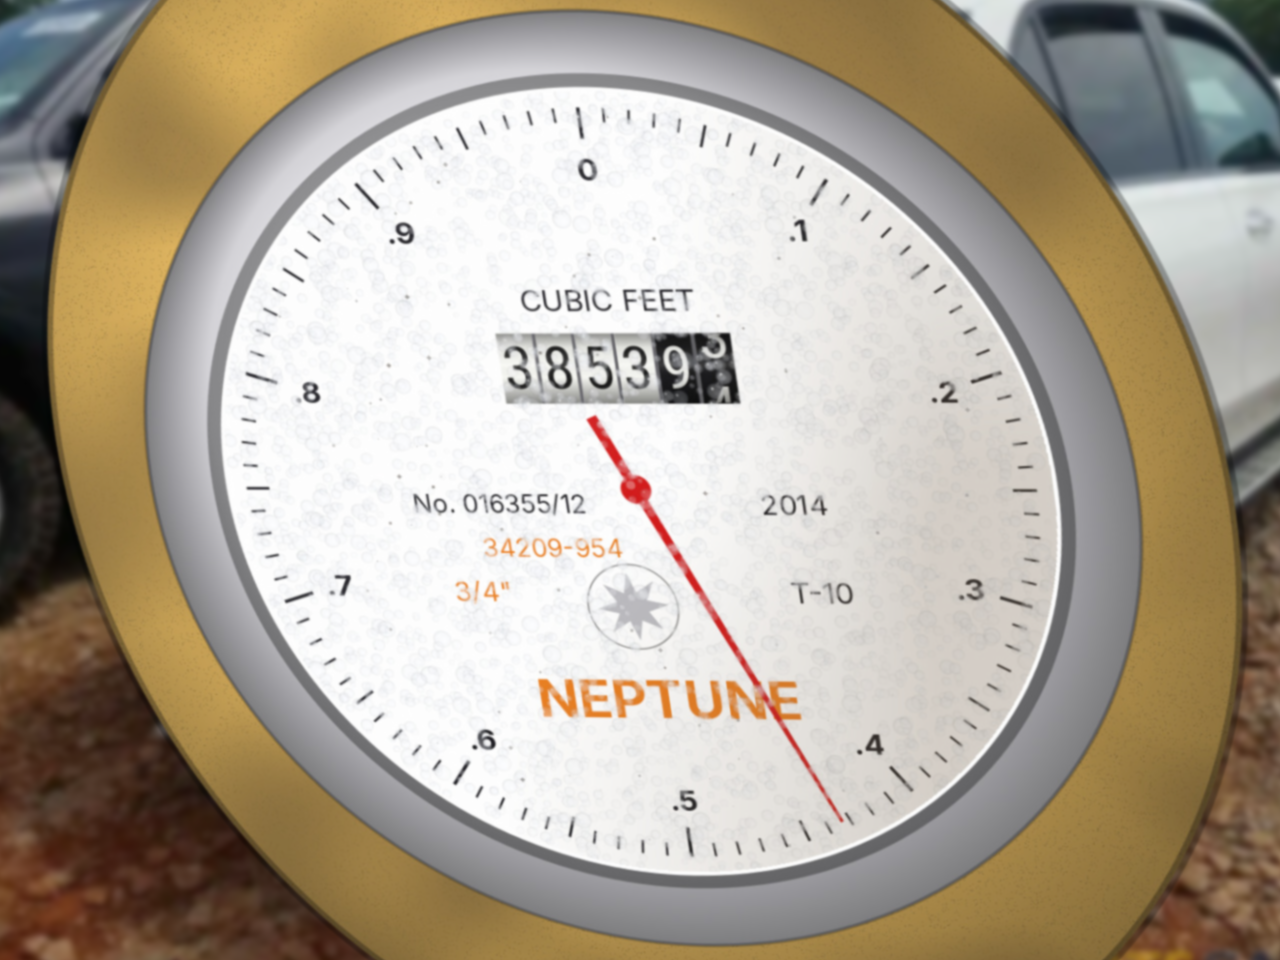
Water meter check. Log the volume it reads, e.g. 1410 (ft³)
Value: 385393.43 (ft³)
